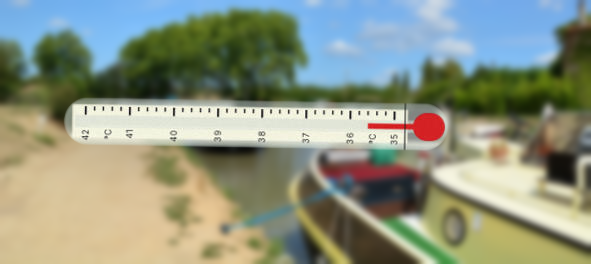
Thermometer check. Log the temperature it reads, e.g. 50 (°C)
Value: 35.6 (°C)
